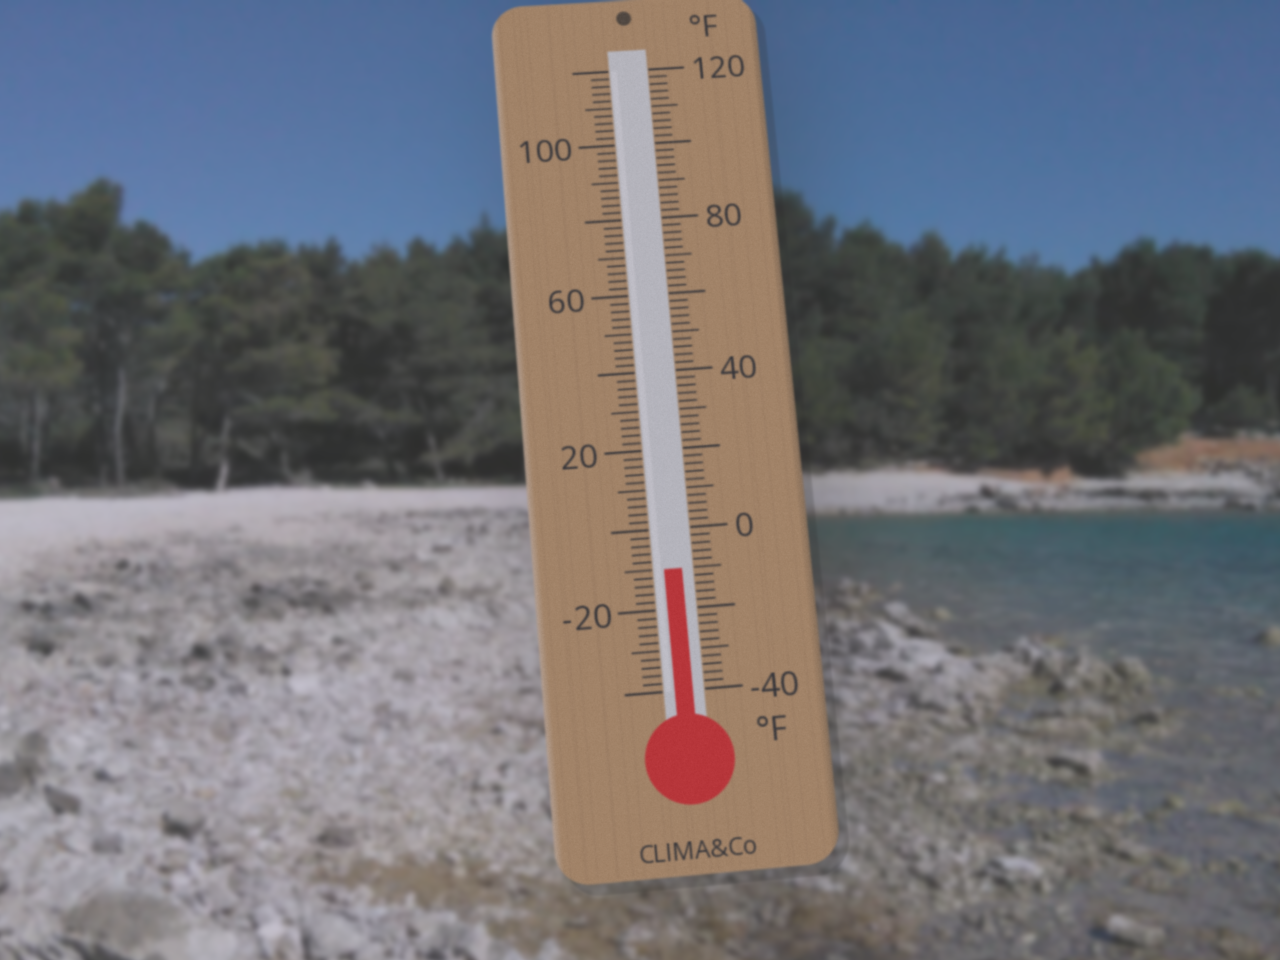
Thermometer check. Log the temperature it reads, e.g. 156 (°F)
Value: -10 (°F)
